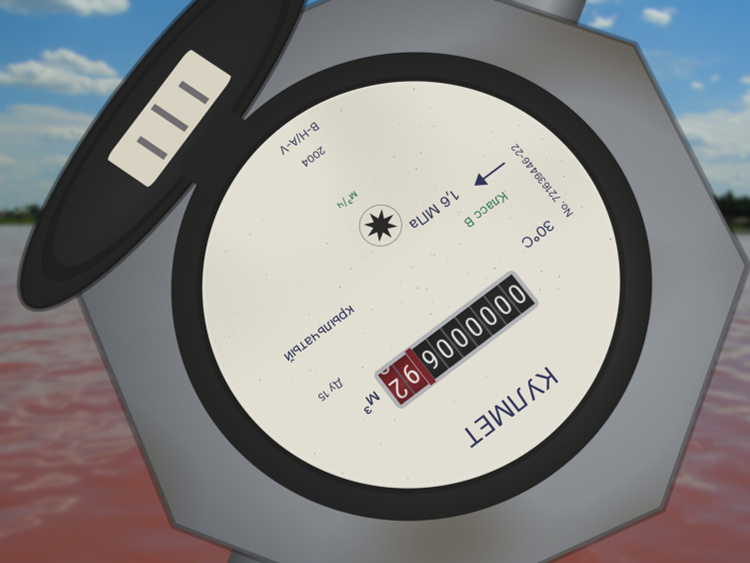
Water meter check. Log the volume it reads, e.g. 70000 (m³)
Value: 6.92 (m³)
